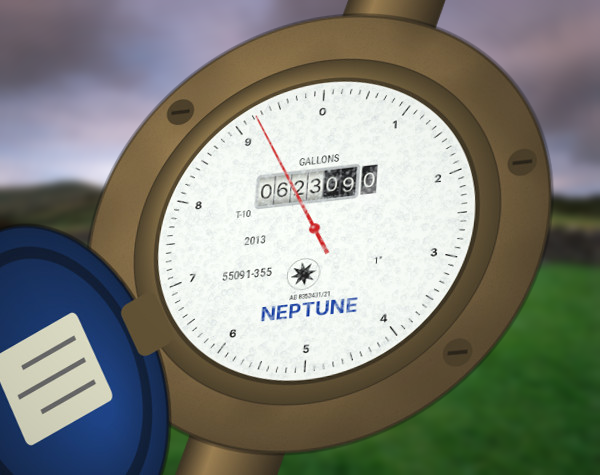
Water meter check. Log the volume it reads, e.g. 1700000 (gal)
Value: 623089.2 (gal)
